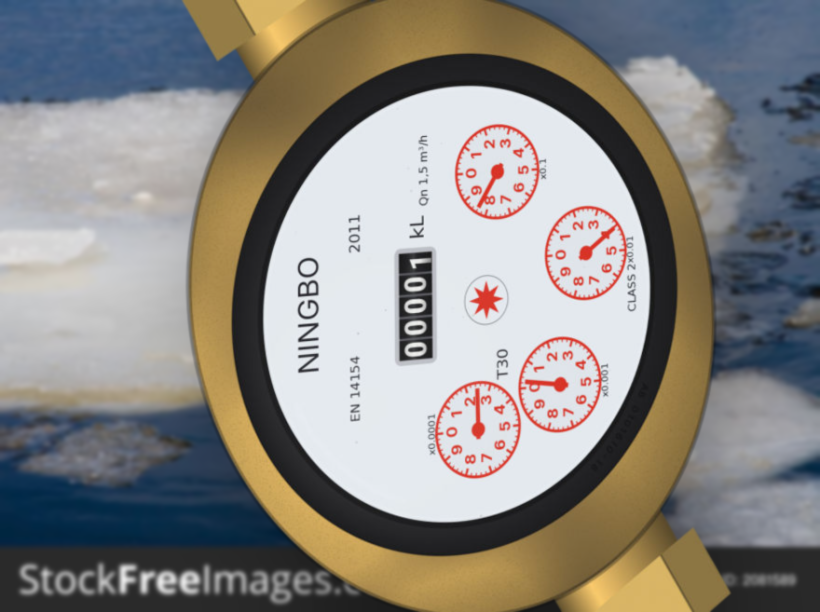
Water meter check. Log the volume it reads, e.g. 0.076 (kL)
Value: 0.8402 (kL)
